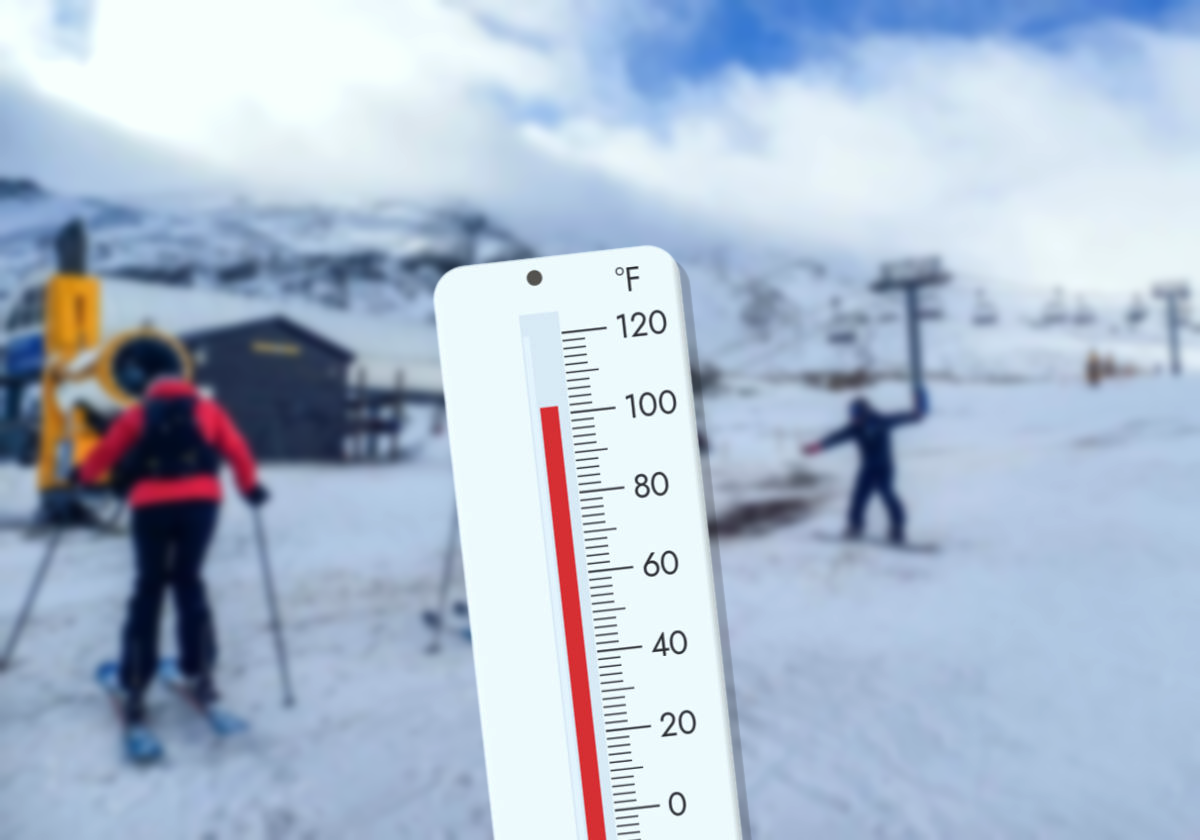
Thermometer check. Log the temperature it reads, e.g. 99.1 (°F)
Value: 102 (°F)
